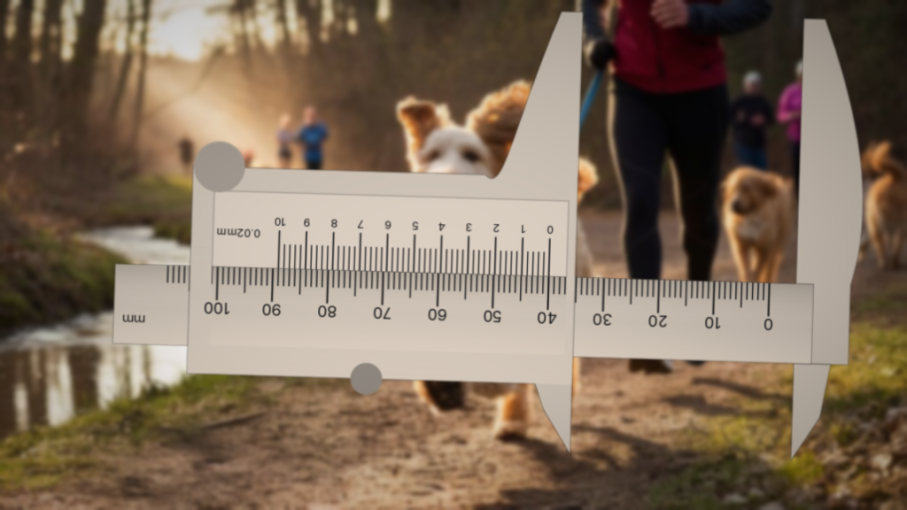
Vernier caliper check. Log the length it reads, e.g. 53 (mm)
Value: 40.0 (mm)
